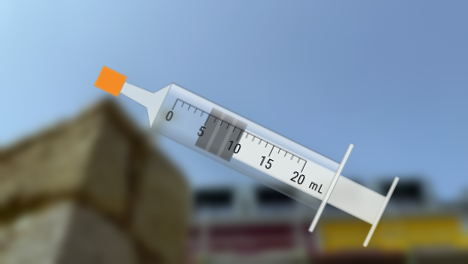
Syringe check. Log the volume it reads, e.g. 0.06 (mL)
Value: 5 (mL)
